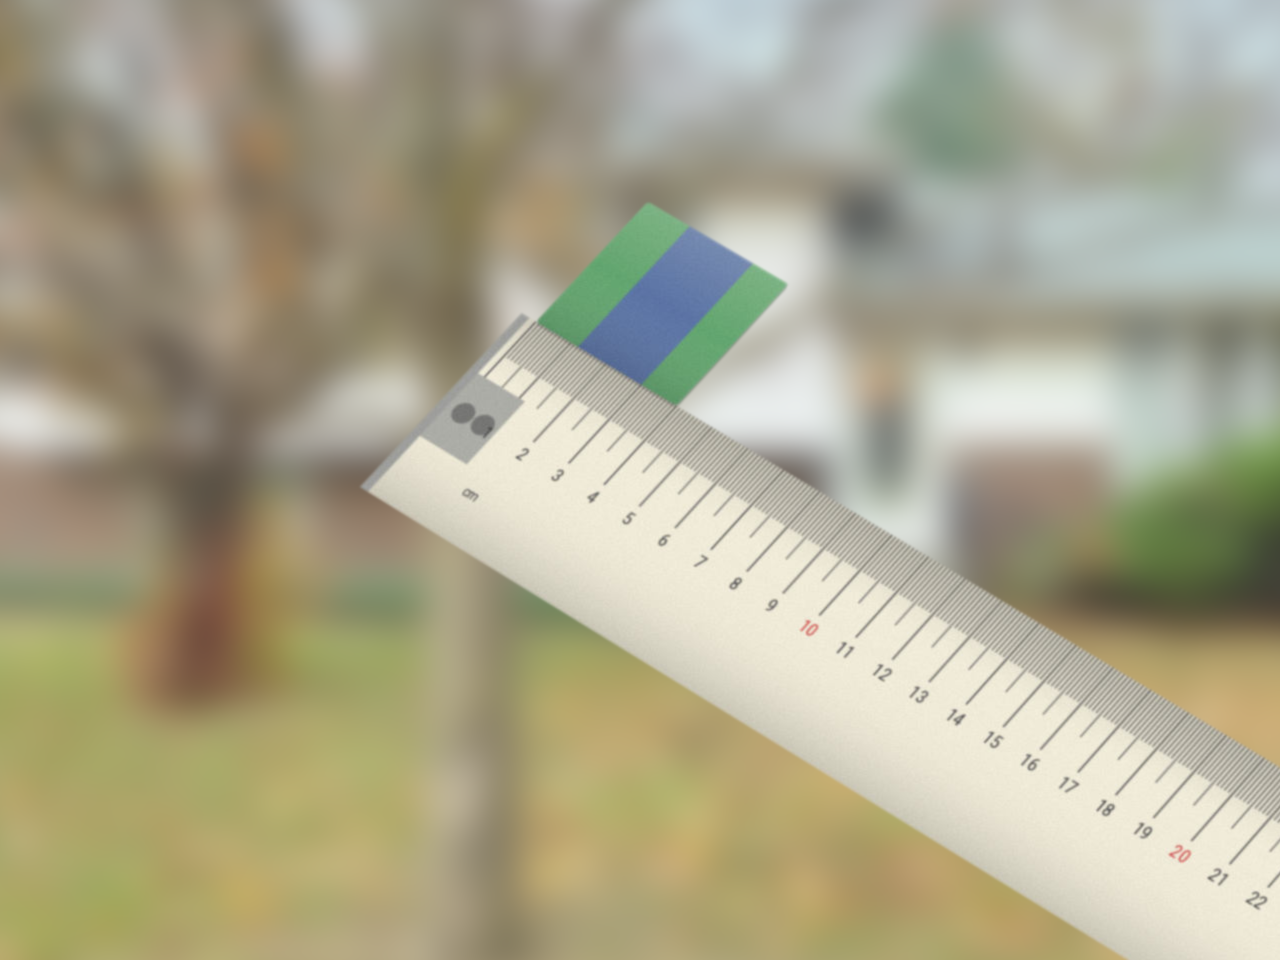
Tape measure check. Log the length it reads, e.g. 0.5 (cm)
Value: 4 (cm)
